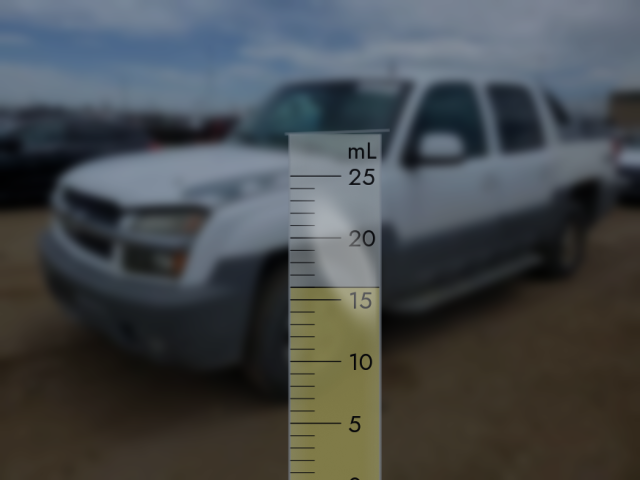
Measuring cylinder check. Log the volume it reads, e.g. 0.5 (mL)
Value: 16 (mL)
